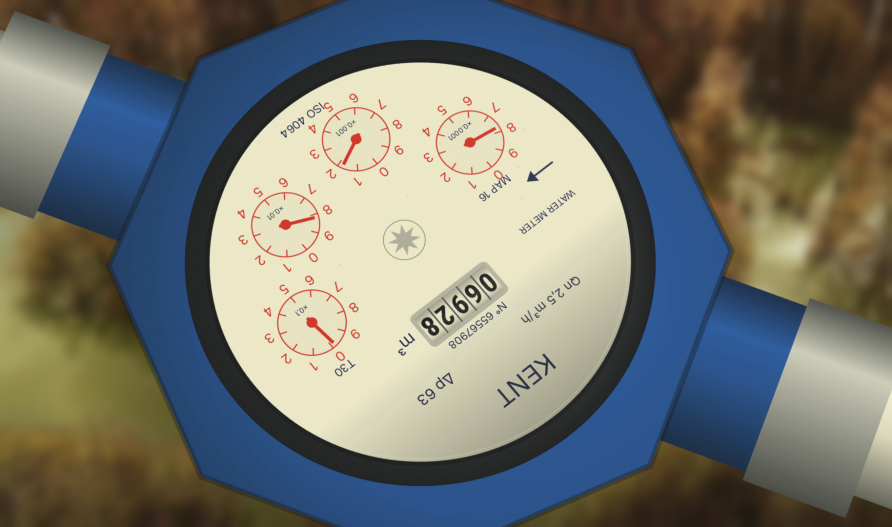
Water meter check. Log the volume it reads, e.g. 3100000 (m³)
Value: 6927.9817 (m³)
